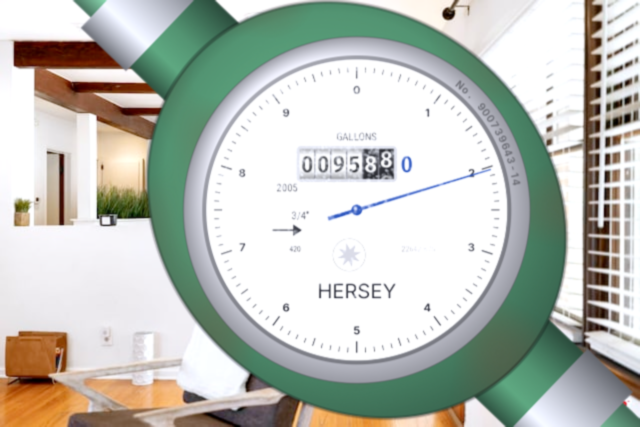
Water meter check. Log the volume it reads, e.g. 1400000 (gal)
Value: 95882.0 (gal)
